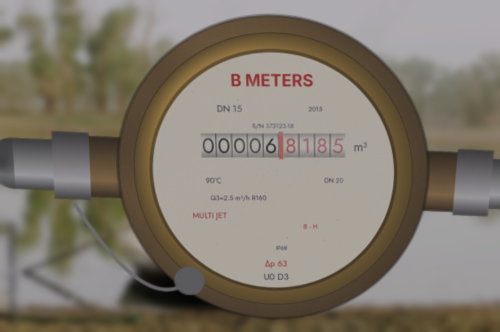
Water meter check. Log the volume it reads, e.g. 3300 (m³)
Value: 6.8185 (m³)
